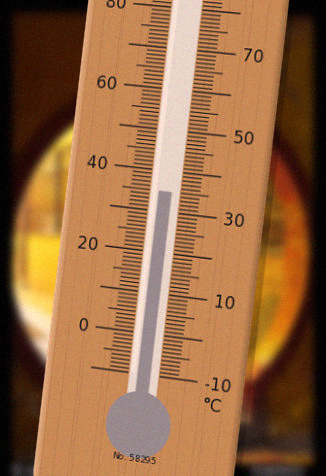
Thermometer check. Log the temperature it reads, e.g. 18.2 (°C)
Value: 35 (°C)
